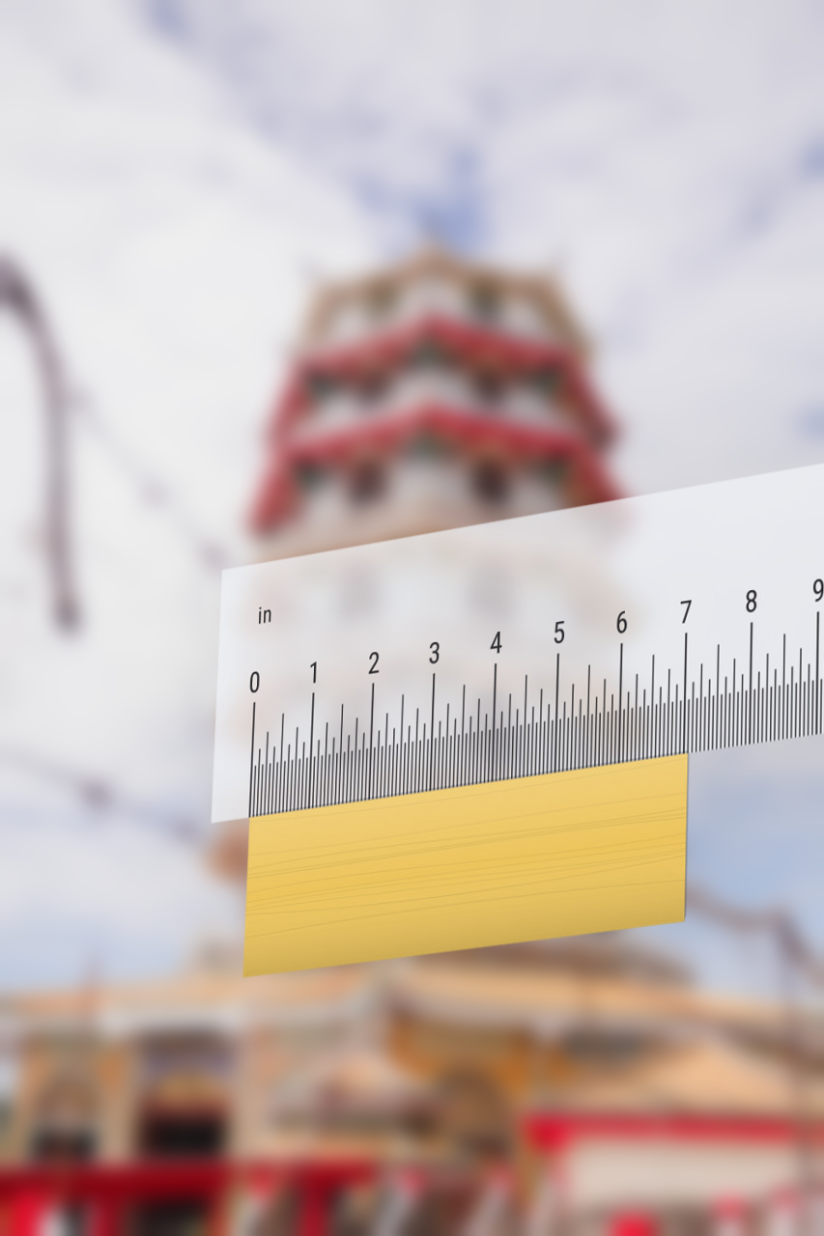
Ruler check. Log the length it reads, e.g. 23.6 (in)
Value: 7.0625 (in)
